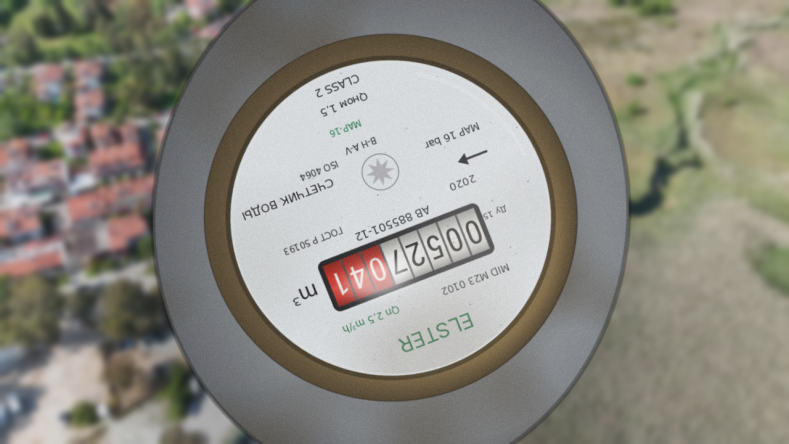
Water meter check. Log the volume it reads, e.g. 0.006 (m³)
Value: 527.041 (m³)
